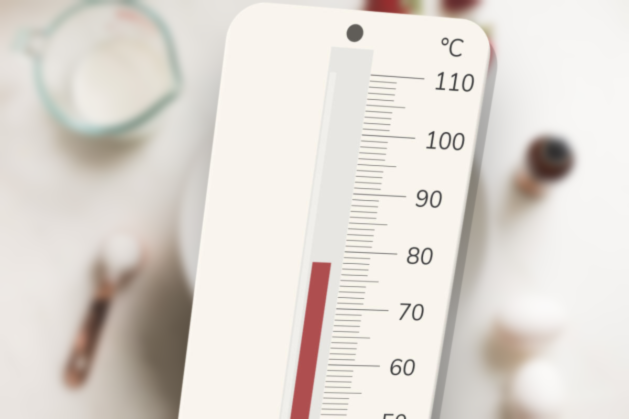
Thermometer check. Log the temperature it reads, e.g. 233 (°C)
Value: 78 (°C)
